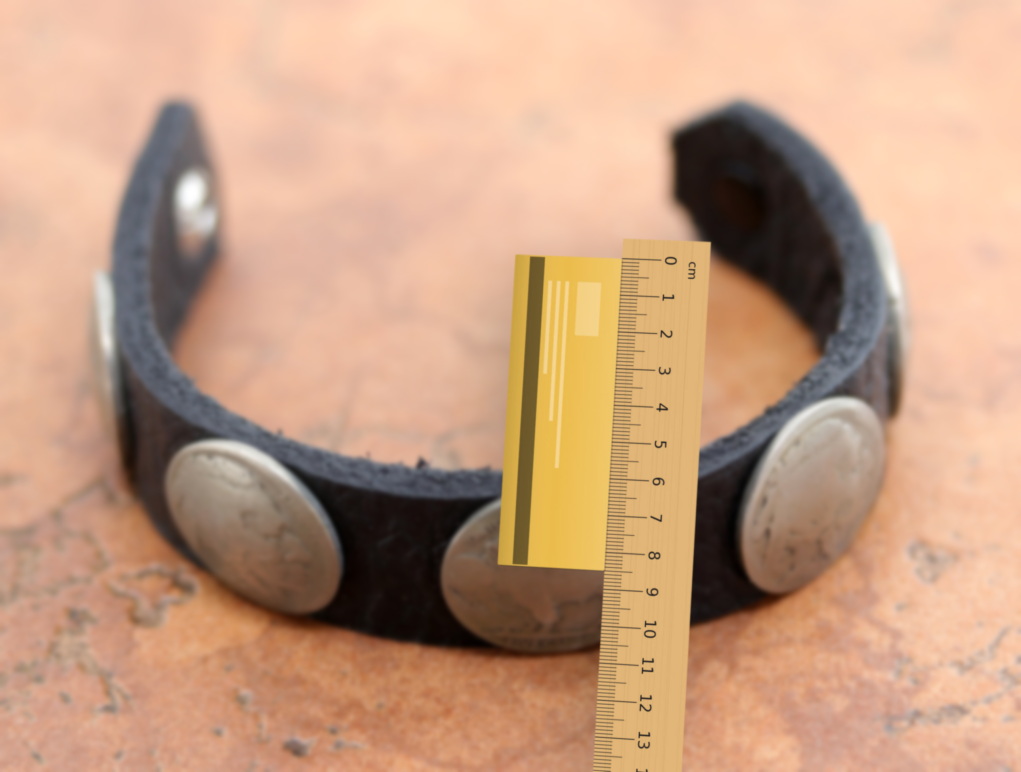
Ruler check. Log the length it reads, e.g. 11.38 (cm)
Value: 8.5 (cm)
